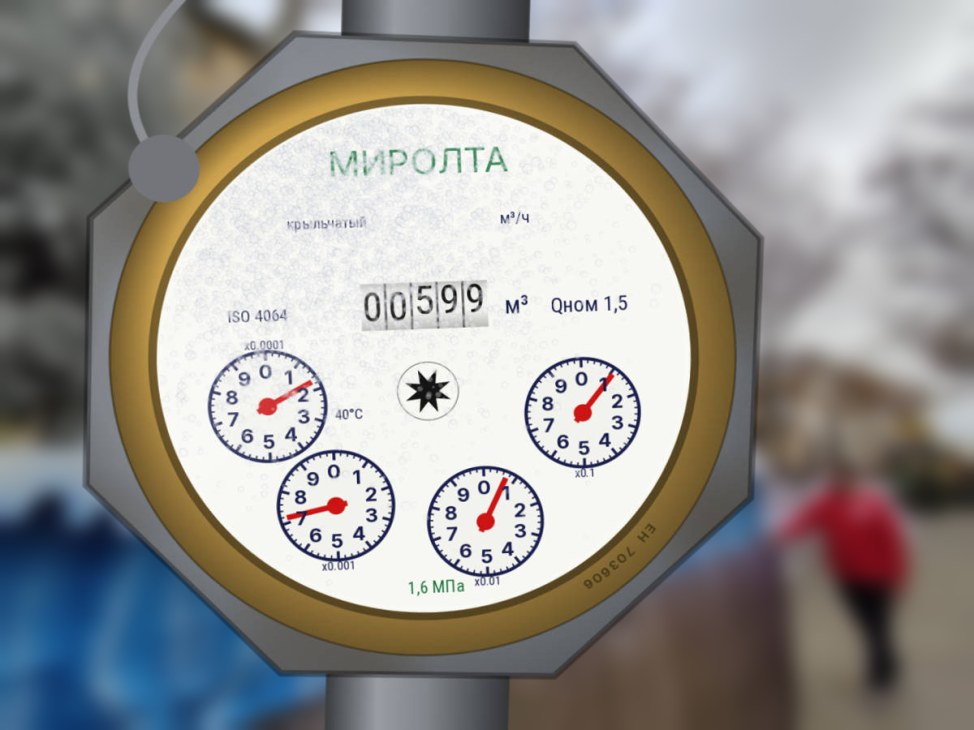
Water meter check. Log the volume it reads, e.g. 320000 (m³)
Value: 599.1071 (m³)
